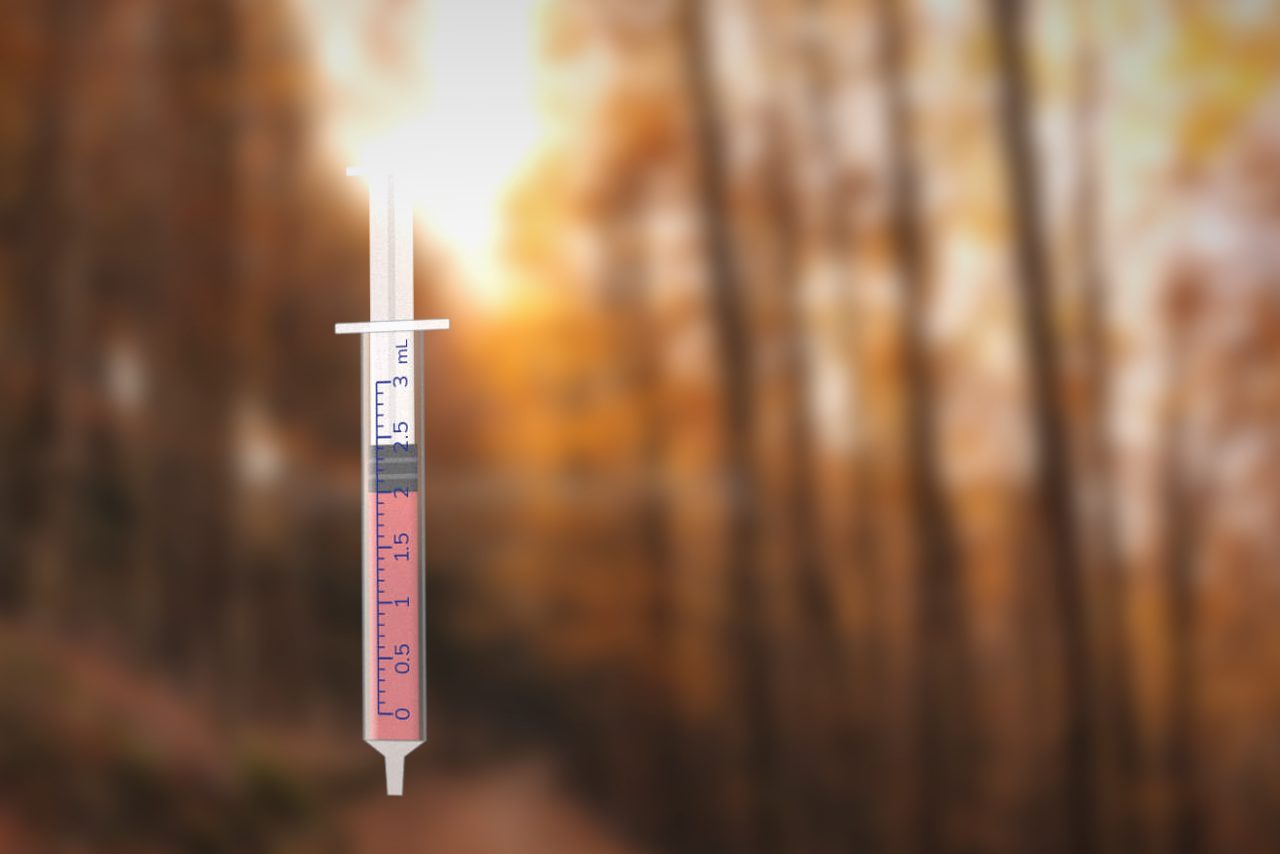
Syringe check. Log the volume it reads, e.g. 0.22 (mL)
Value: 2 (mL)
